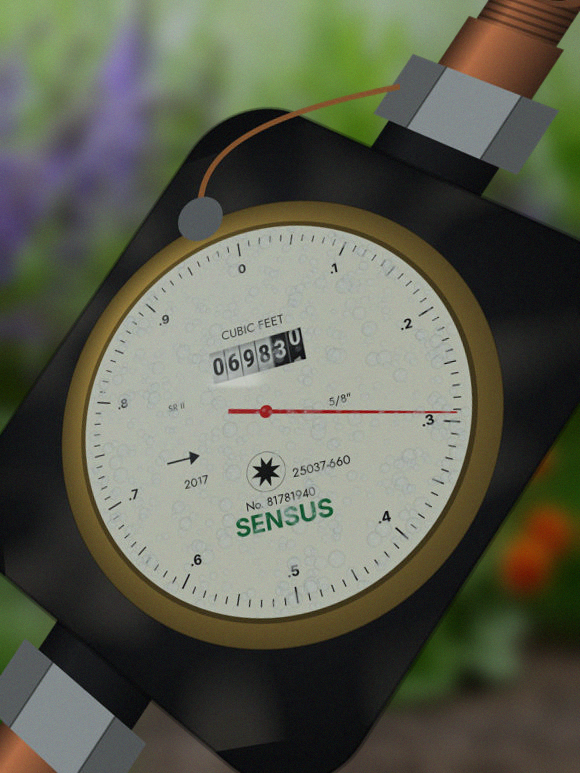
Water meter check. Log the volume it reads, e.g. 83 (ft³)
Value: 69830.29 (ft³)
